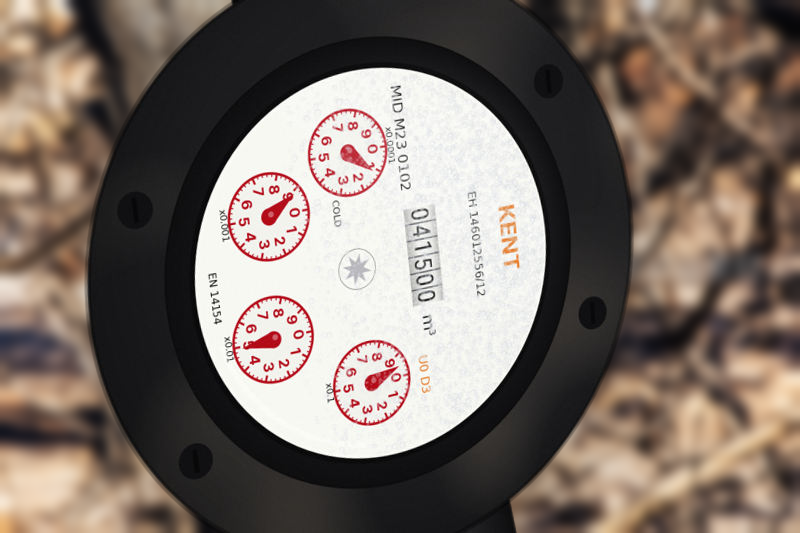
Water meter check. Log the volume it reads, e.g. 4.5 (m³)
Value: 41499.9491 (m³)
